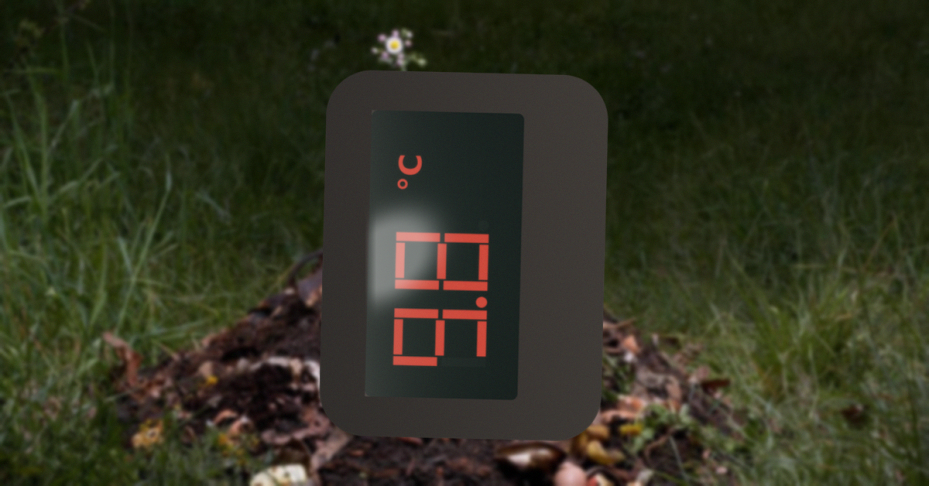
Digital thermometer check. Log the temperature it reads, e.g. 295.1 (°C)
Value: 9.8 (°C)
